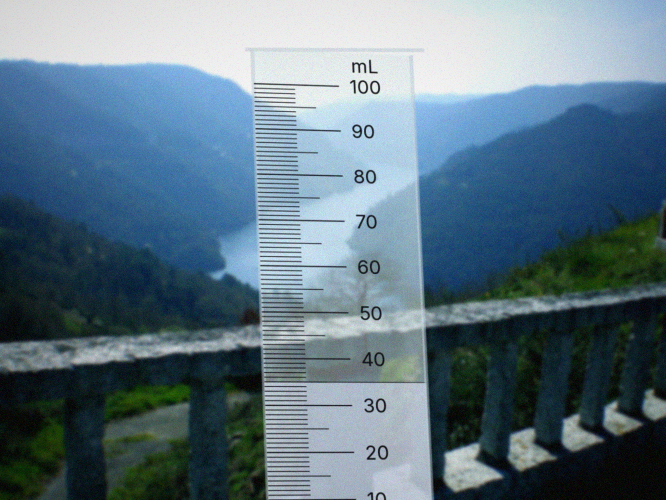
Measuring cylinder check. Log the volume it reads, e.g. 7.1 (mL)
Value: 35 (mL)
